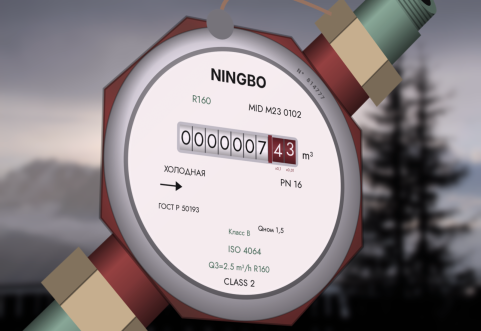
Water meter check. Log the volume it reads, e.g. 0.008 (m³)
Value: 7.43 (m³)
